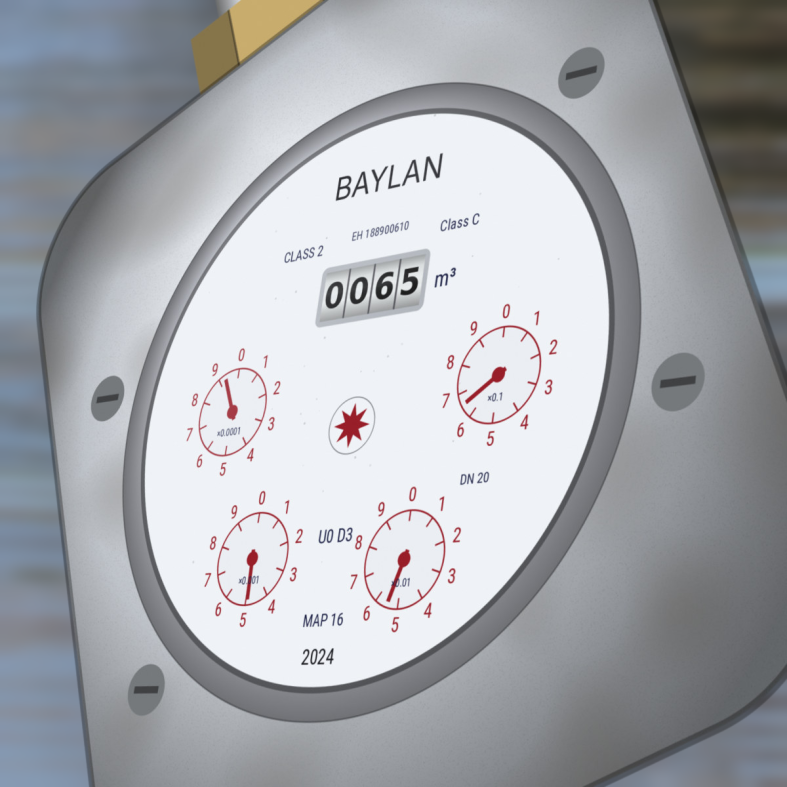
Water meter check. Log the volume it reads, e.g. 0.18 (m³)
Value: 65.6549 (m³)
